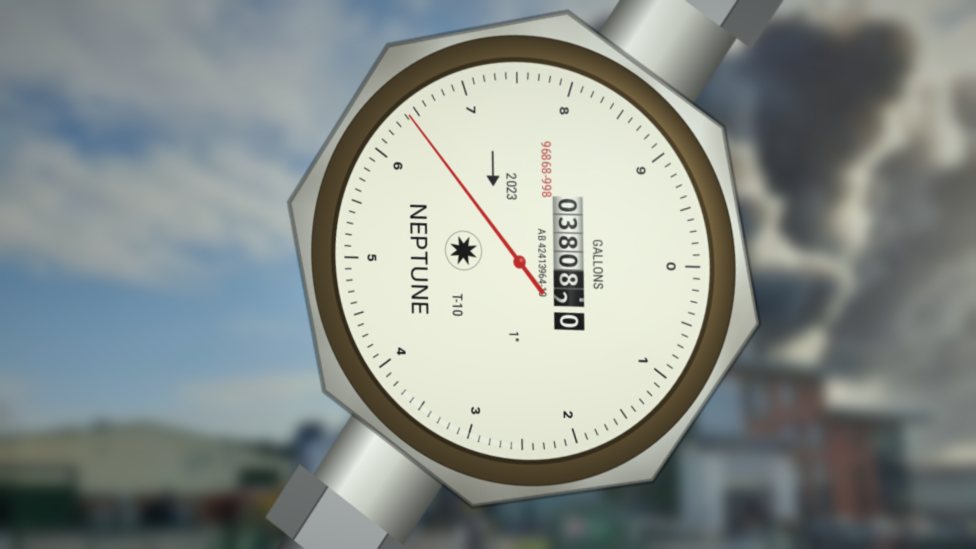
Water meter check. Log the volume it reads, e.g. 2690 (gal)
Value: 380816.4 (gal)
